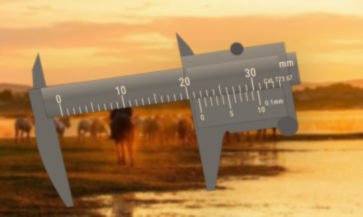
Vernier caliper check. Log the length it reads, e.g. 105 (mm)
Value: 21.6 (mm)
